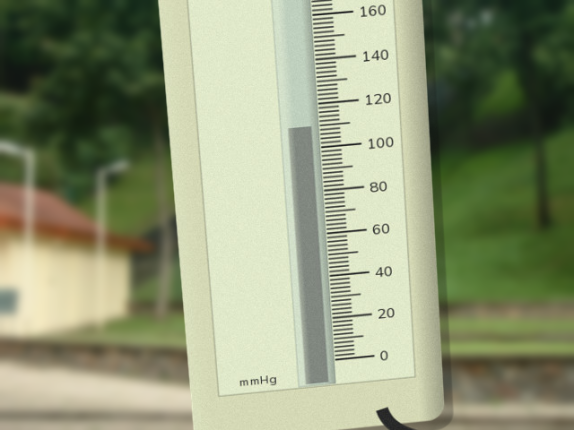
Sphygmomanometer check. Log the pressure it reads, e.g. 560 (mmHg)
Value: 110 (mmHg)
